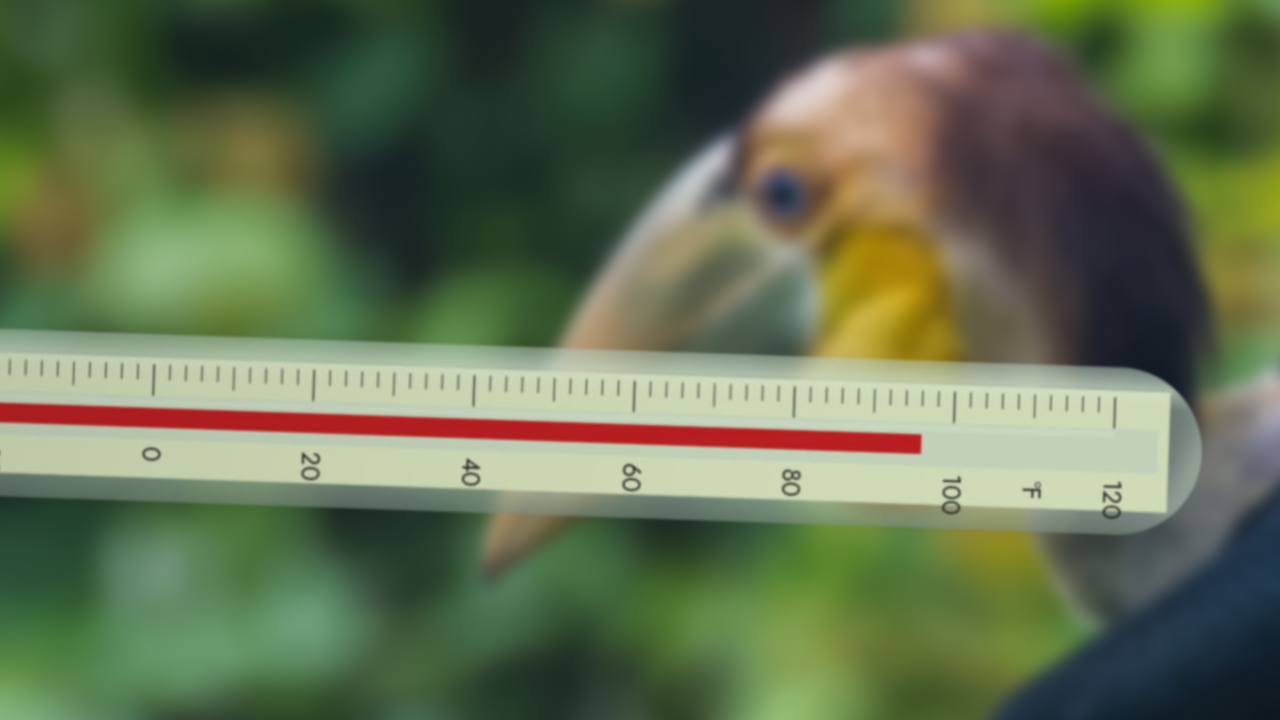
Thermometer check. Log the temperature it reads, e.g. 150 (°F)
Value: 96 (°F)
